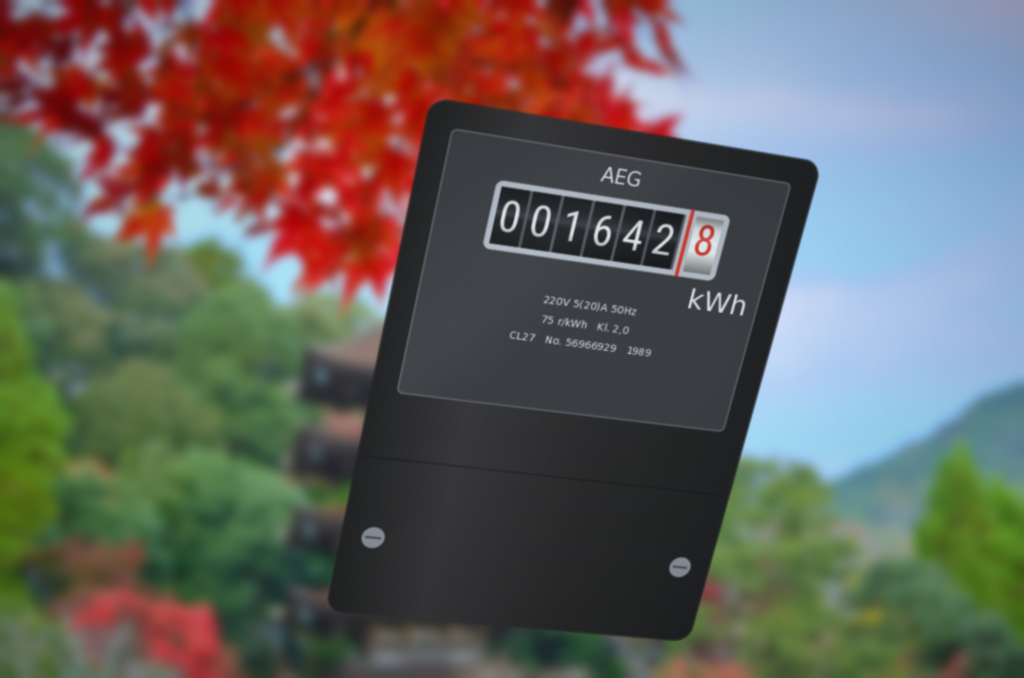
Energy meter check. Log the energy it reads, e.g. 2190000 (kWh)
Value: 1642.8 (kWh)
